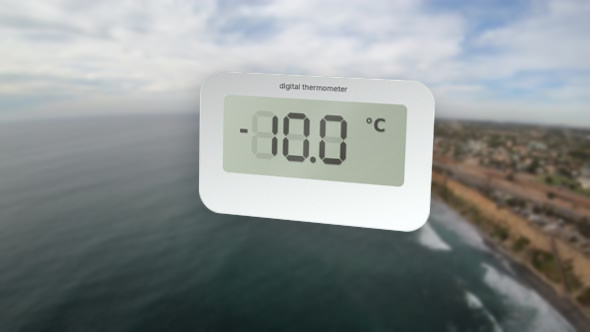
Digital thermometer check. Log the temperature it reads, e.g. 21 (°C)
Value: -10.0 (°C)
